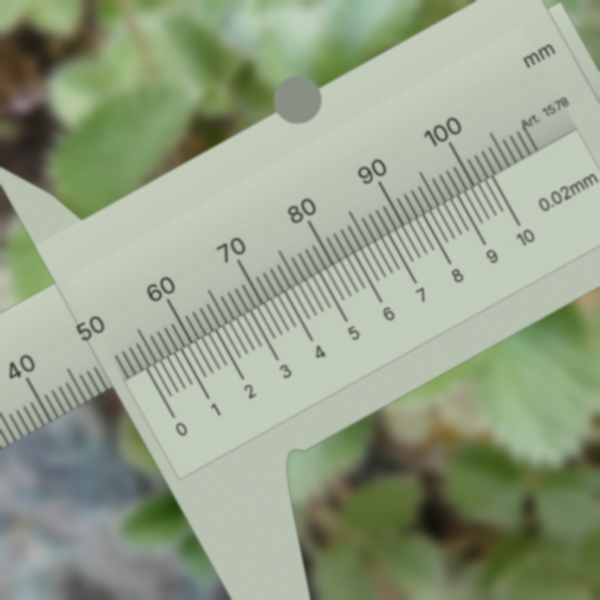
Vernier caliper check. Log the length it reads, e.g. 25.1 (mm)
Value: 53.6 (mm)
